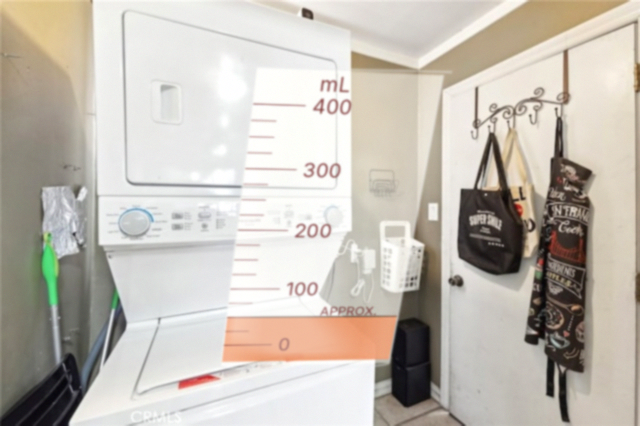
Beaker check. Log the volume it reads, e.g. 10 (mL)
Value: 50 (mL)
